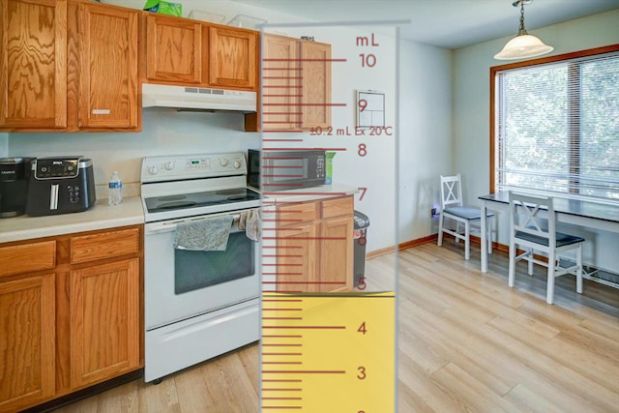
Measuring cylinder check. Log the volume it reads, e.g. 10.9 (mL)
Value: 4.7 (mL)
